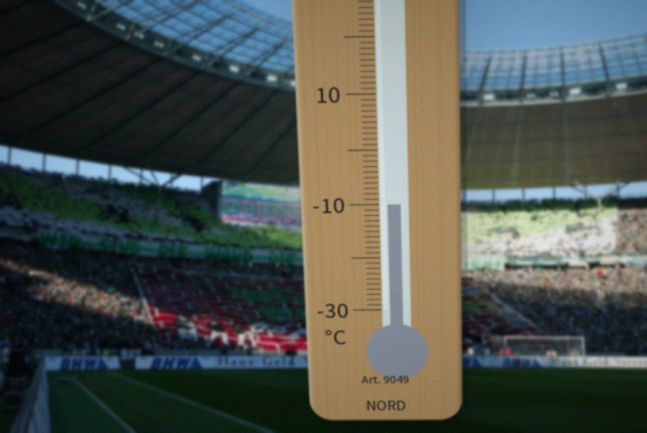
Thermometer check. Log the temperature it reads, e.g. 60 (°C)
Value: -10 (°C)
